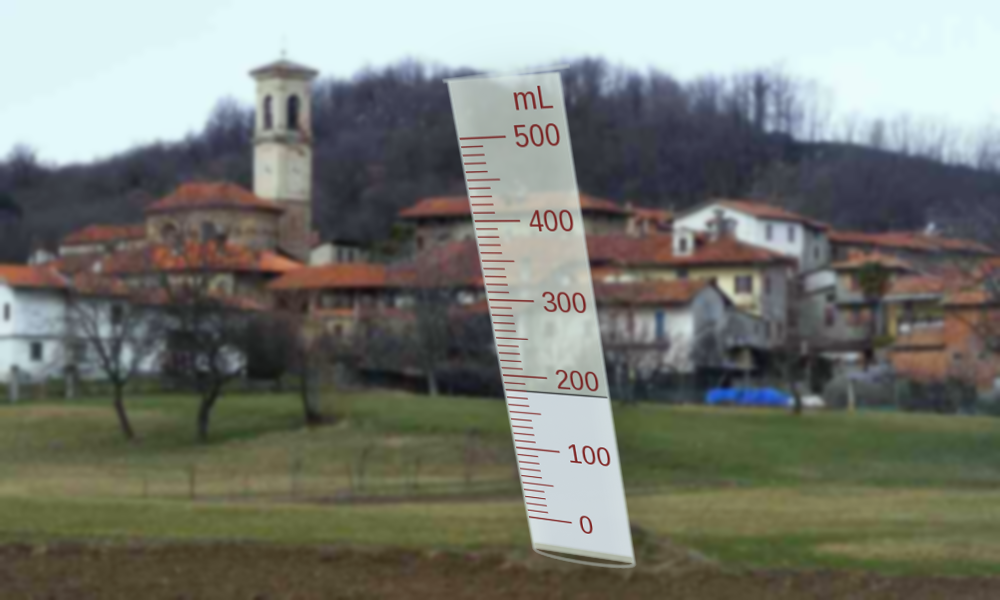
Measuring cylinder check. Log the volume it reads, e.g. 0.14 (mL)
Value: 180 (mL)
